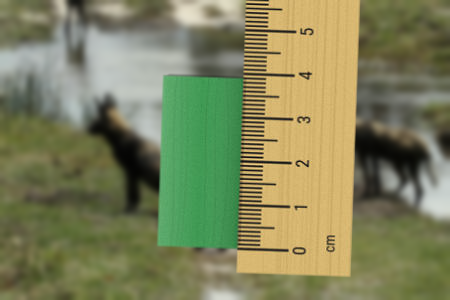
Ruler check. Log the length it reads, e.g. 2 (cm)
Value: 3.9 (cm)
